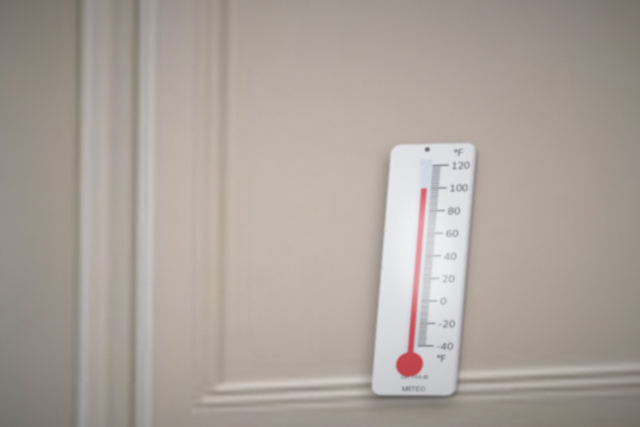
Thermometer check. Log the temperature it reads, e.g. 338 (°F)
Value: 100 (°F)
